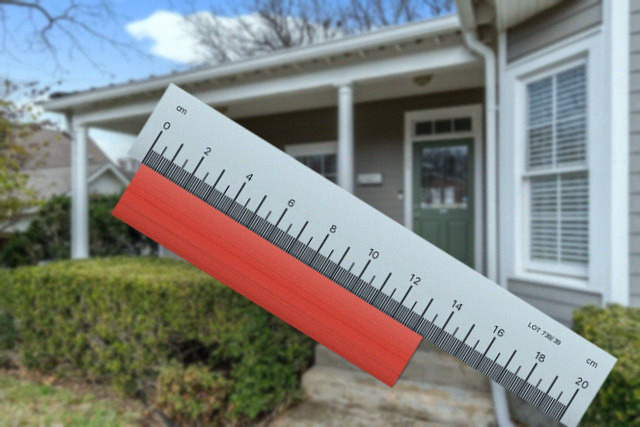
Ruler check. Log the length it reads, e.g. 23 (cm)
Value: 13.5 (cm)
